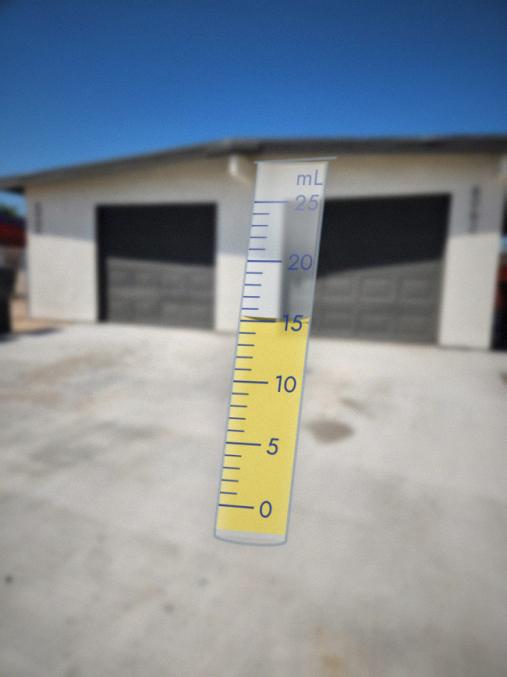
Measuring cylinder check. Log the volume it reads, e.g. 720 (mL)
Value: 15 (mL)
